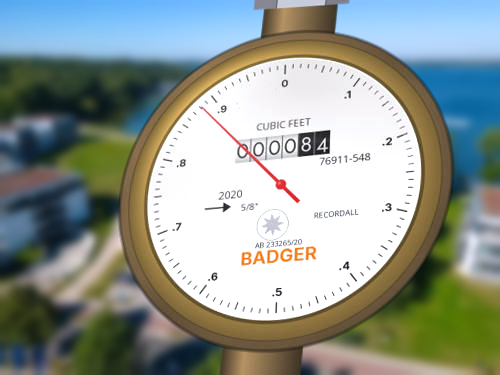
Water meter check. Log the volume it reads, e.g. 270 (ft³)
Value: 83.88 (ft³)
